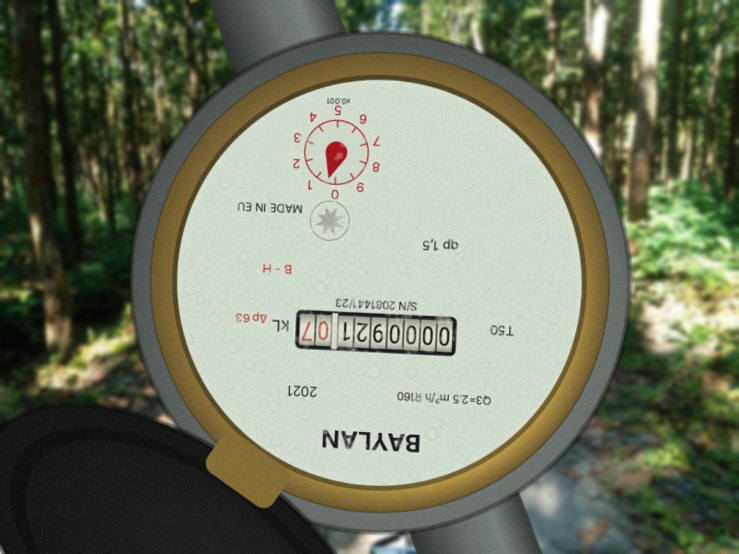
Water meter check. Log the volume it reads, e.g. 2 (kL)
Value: 921.070 (kL)
